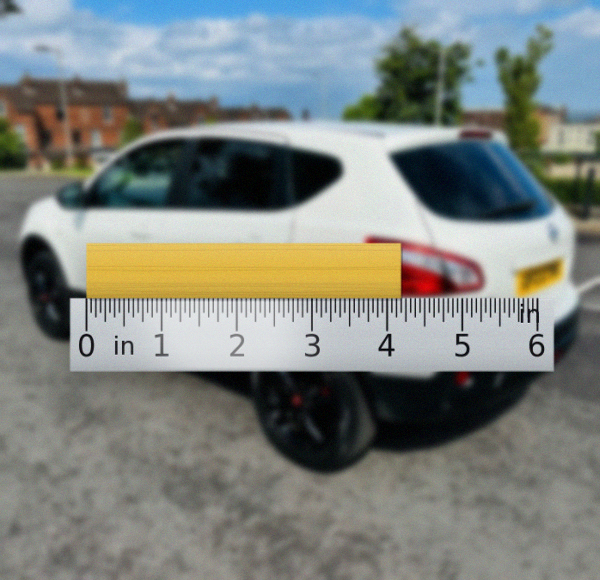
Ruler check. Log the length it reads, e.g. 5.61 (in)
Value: 4.1875 (in)
